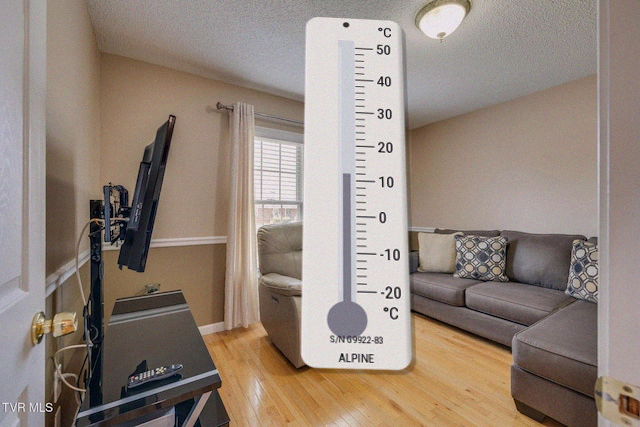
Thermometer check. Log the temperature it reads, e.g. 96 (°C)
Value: 12 (°C)
